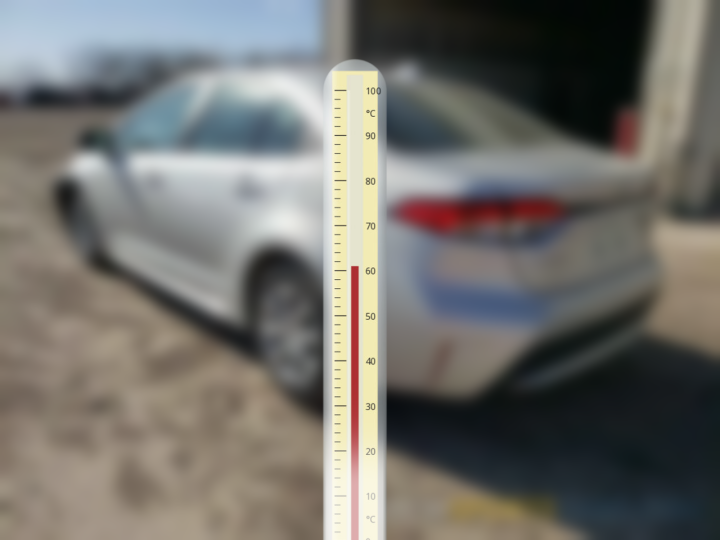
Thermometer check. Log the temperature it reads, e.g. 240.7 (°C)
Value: 61 (°C)
